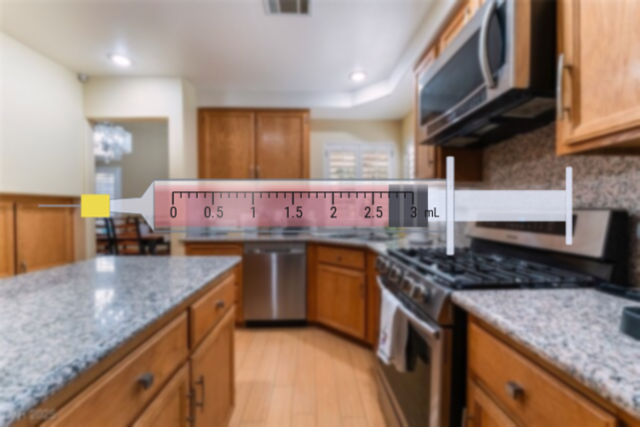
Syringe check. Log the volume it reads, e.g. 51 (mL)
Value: 2.7 (mL)
